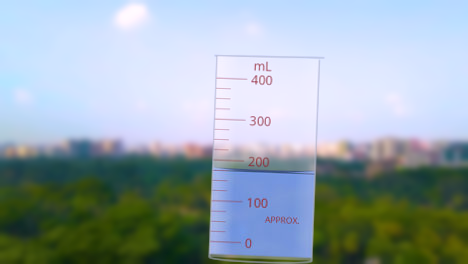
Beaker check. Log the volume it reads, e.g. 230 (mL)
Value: 175 (mL)
